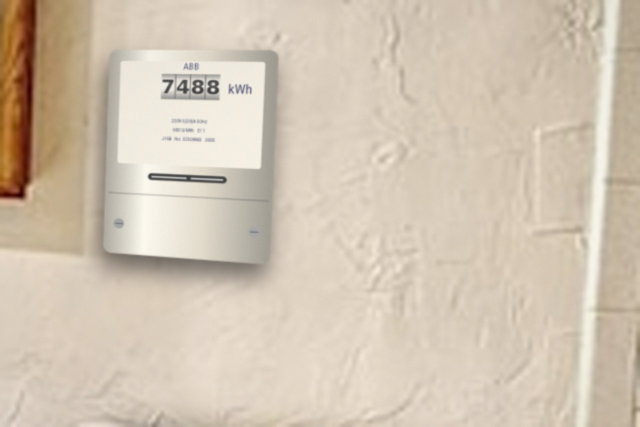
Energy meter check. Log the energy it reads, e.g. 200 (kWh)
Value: 7488 (kWh)
